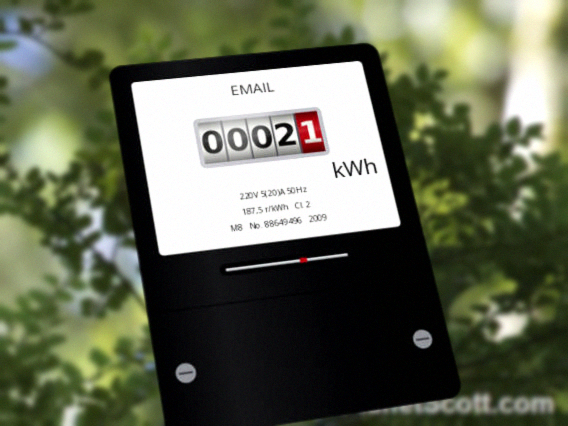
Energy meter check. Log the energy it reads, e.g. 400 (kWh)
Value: 2.1 (kWh)
